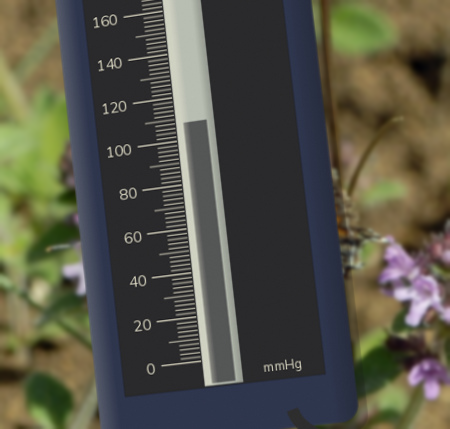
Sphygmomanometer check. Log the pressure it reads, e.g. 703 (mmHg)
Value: 108 (mmHg)
